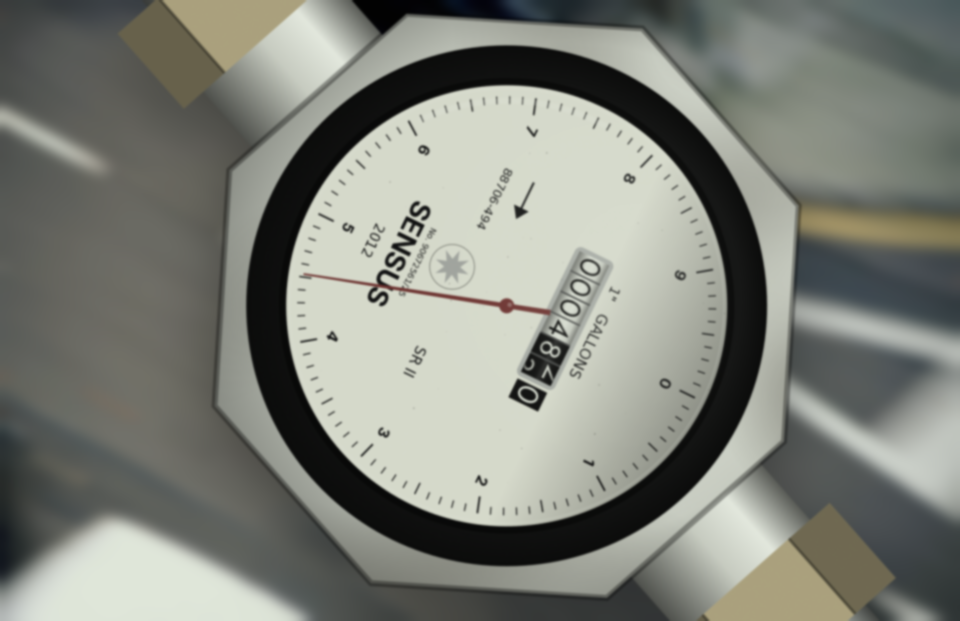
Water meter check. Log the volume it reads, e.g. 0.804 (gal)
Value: 4824.5 (gal)
